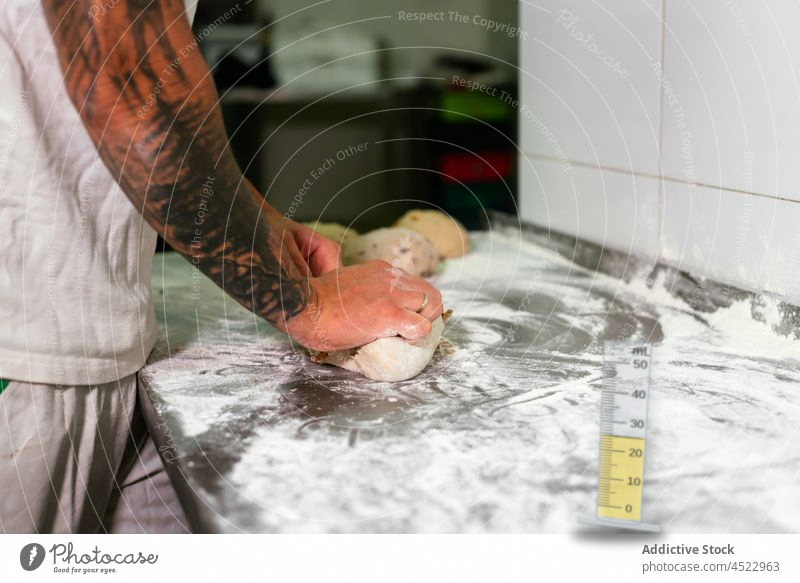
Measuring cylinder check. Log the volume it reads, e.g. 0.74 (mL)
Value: 25 (mL)
